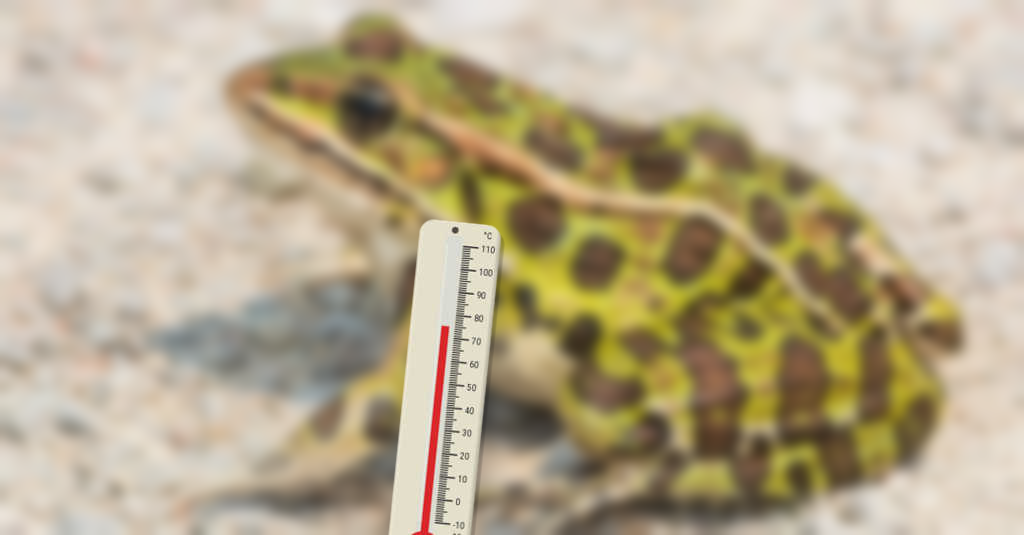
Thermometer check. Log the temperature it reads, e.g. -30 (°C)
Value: 75 (°C)
